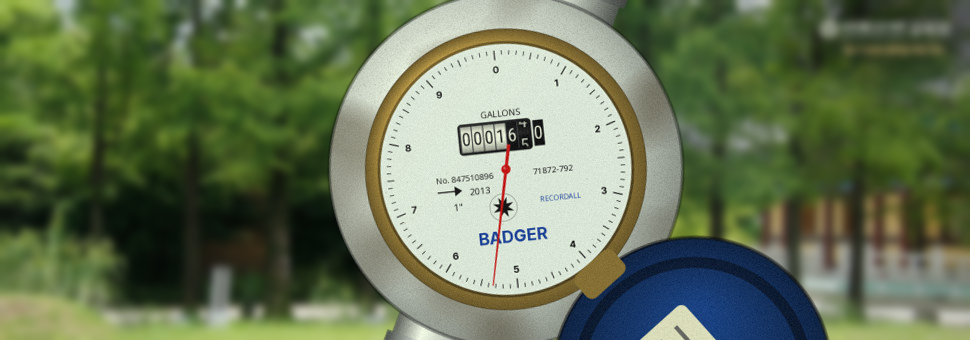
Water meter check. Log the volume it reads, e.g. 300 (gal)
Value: 1645.3 (gal)
